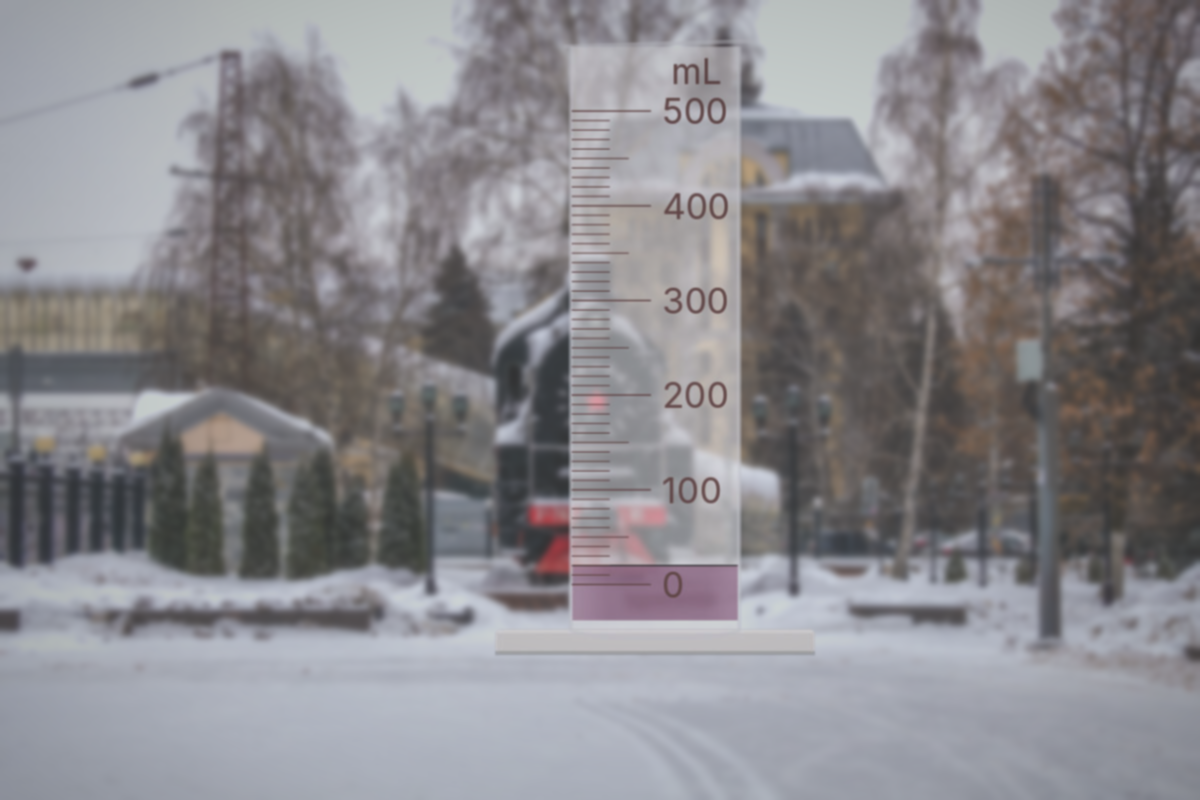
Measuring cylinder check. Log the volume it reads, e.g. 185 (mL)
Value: 20 (mL)
